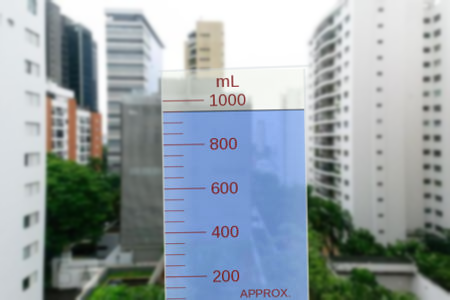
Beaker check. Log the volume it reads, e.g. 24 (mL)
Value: 950 (mL)
